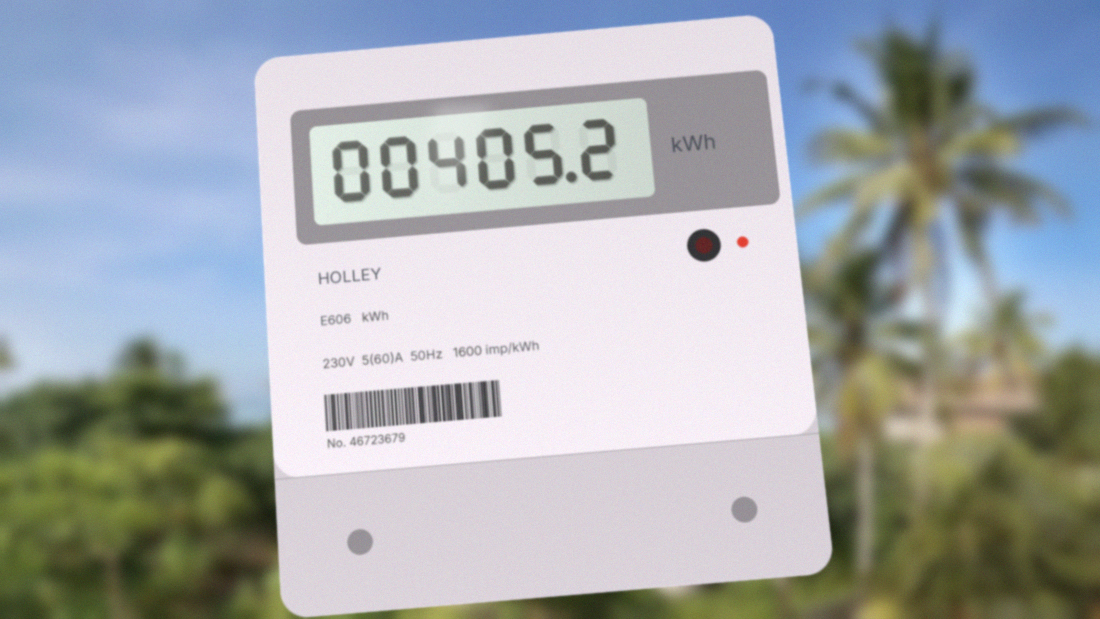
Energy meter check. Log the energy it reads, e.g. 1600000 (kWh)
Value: 405.2 (kWh)
